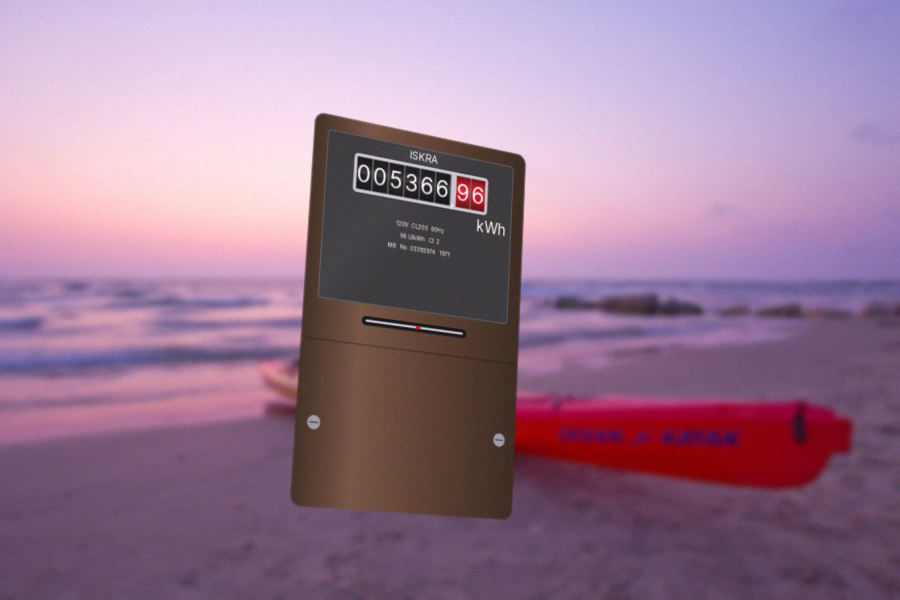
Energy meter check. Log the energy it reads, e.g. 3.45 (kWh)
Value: 5366.96 (kWh)
